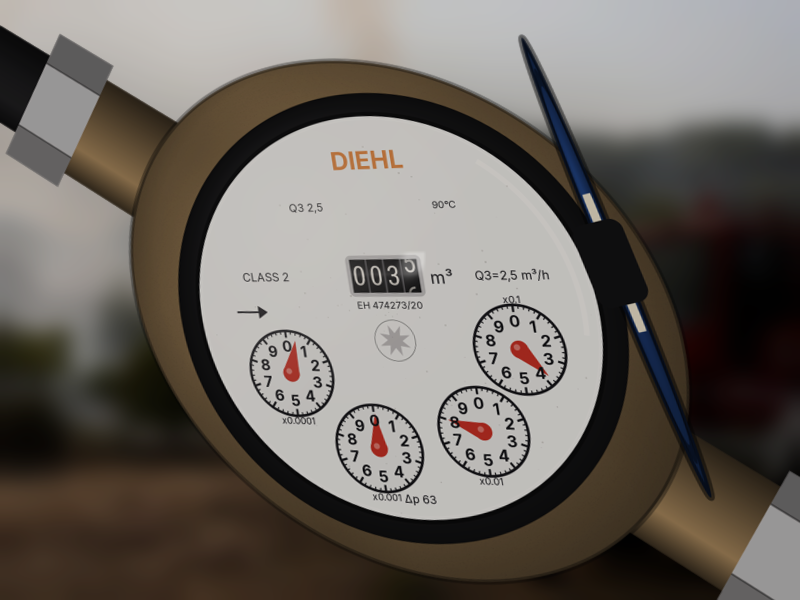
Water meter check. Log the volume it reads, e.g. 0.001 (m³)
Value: 35.3800 (m³)
